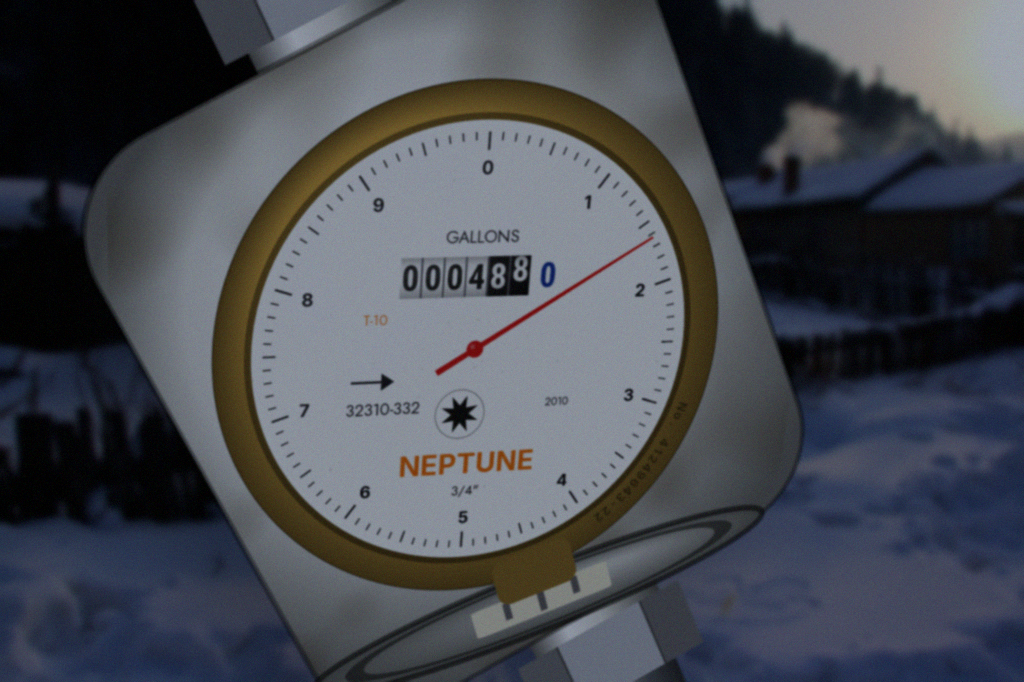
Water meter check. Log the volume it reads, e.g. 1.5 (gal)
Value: 4881.6 (gal)
